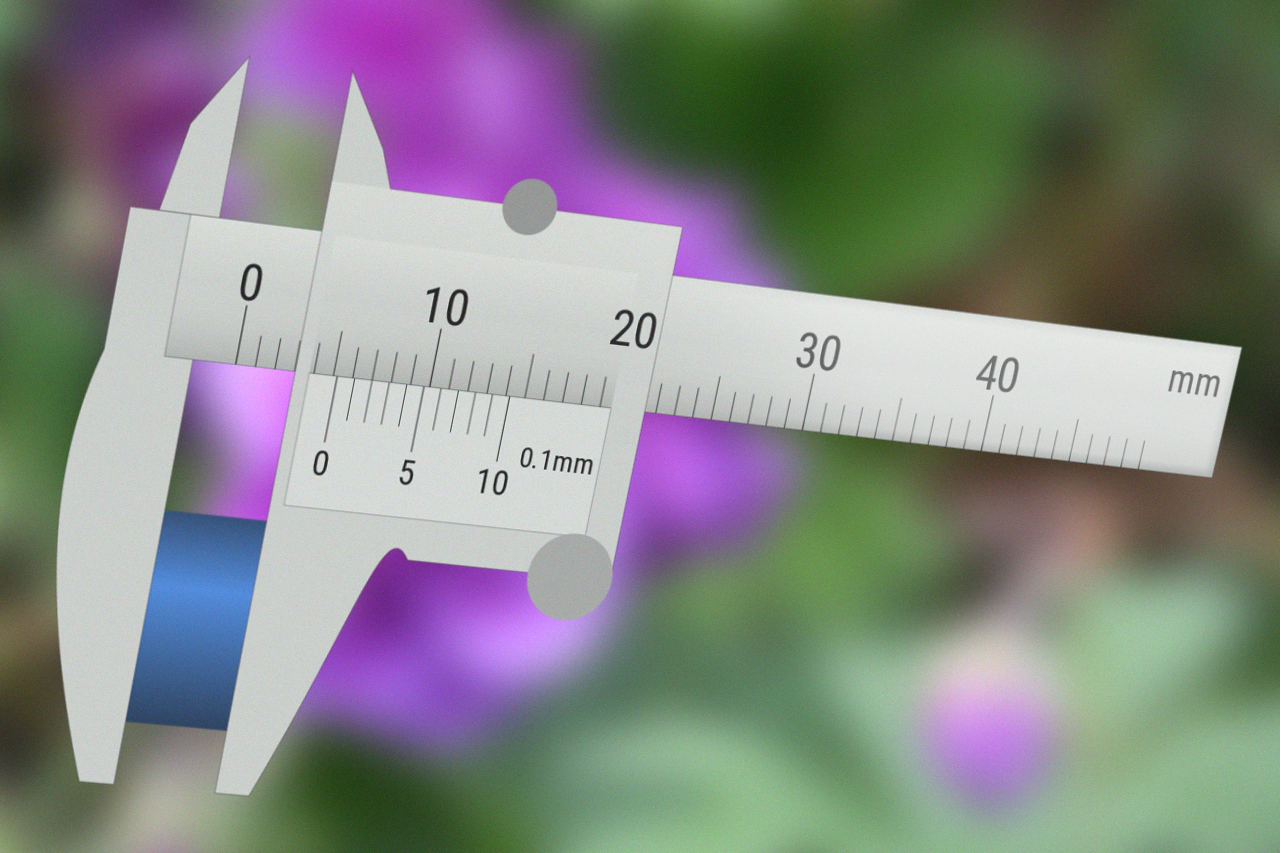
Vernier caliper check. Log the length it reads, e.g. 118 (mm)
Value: 5.2 (mm)
